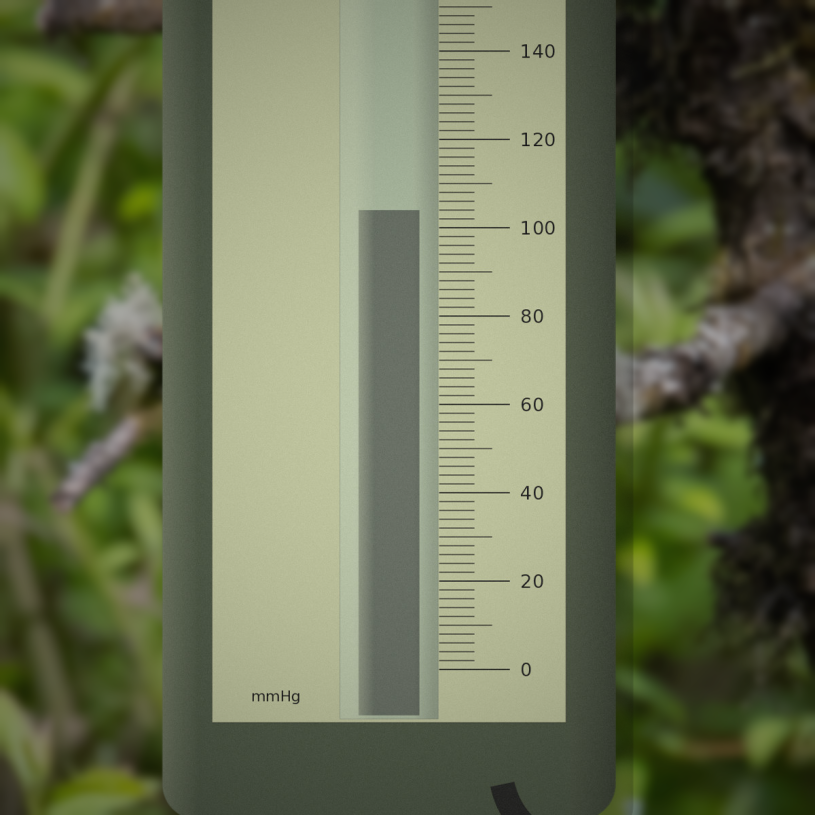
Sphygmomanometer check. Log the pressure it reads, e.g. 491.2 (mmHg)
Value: 104 (mmHg)
